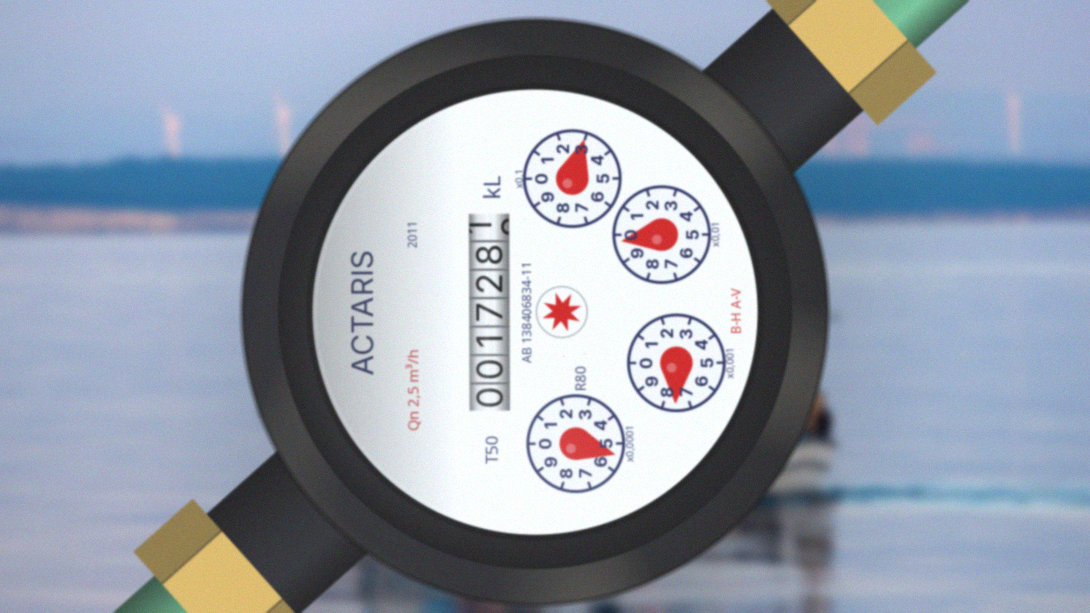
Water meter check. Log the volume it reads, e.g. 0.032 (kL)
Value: 17281.2975 (kL)
